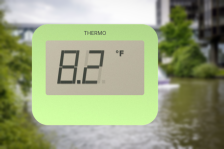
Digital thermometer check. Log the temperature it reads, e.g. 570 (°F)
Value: 8.2 (°F)
